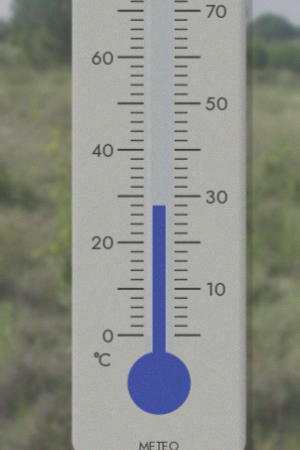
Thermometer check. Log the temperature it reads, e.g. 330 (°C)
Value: 28 (°C)
